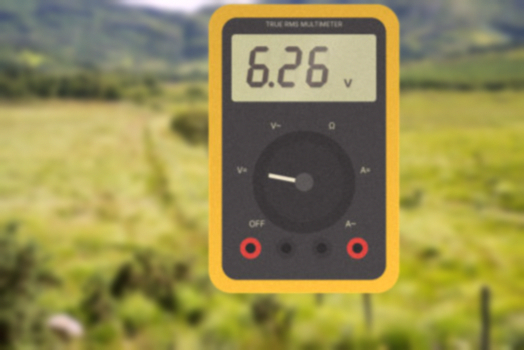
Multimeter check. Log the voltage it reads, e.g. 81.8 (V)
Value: 6.26 (V)
